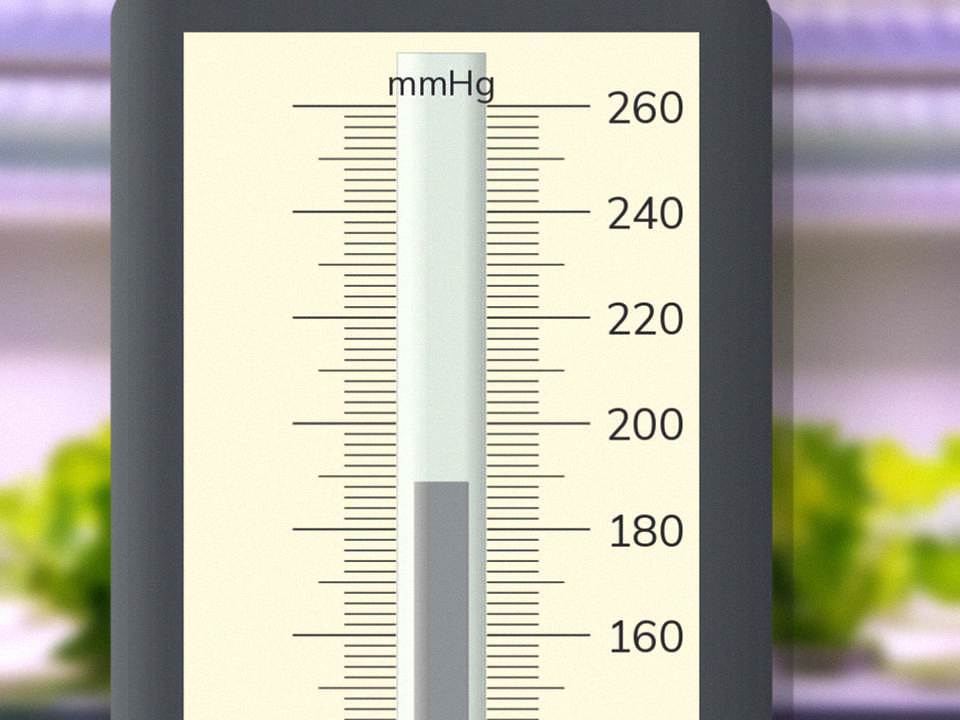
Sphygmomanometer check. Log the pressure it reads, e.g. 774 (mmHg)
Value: 189 (mmHg)
